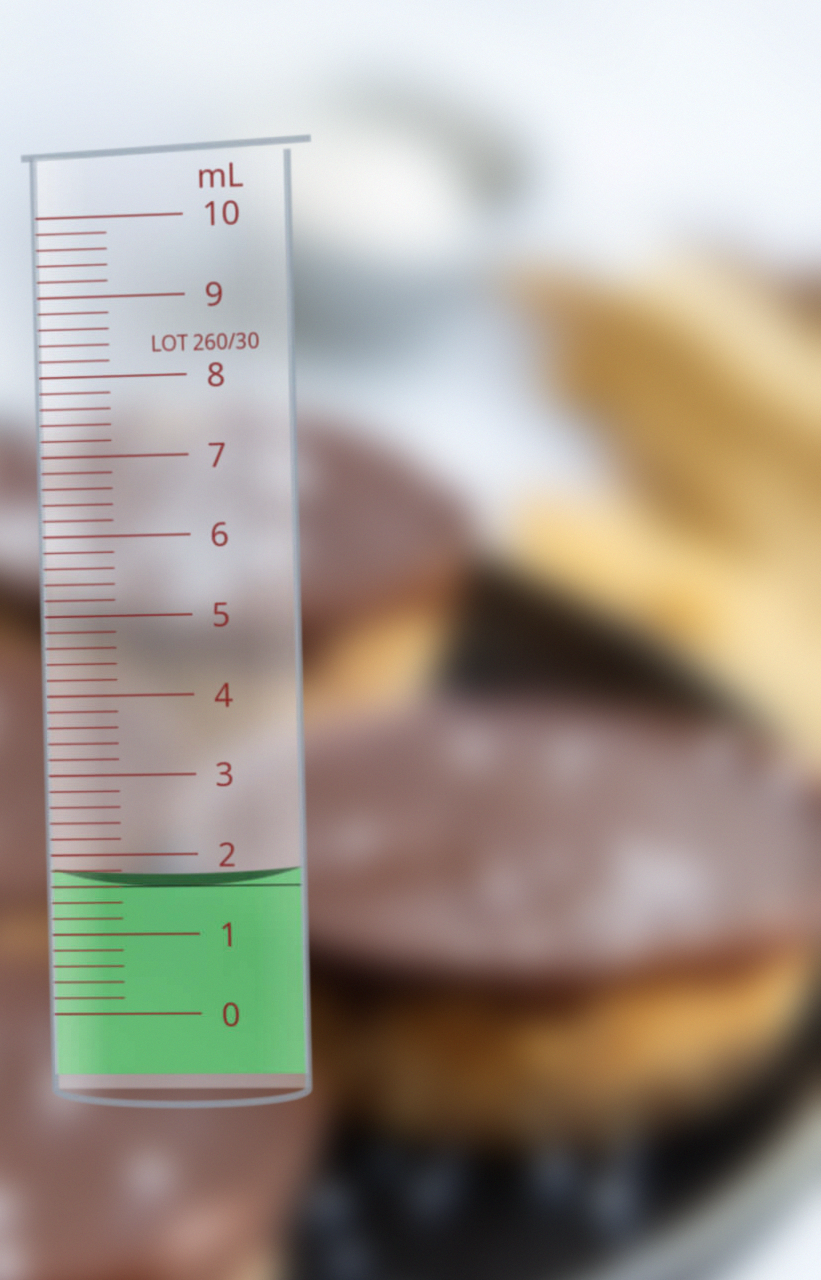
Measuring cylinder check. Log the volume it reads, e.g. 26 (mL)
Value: 1.6 (mL)
